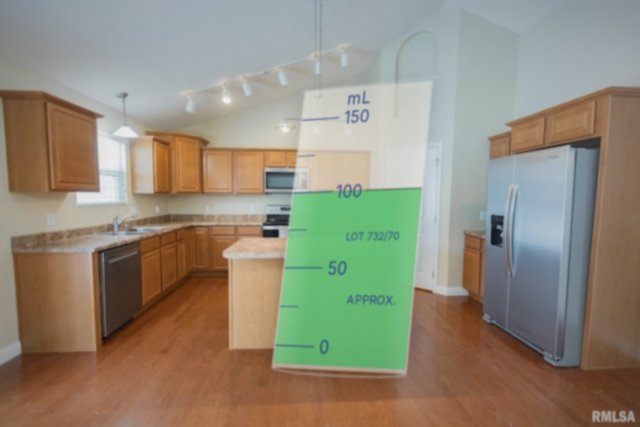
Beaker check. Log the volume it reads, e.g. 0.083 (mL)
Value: 100 (mL)
